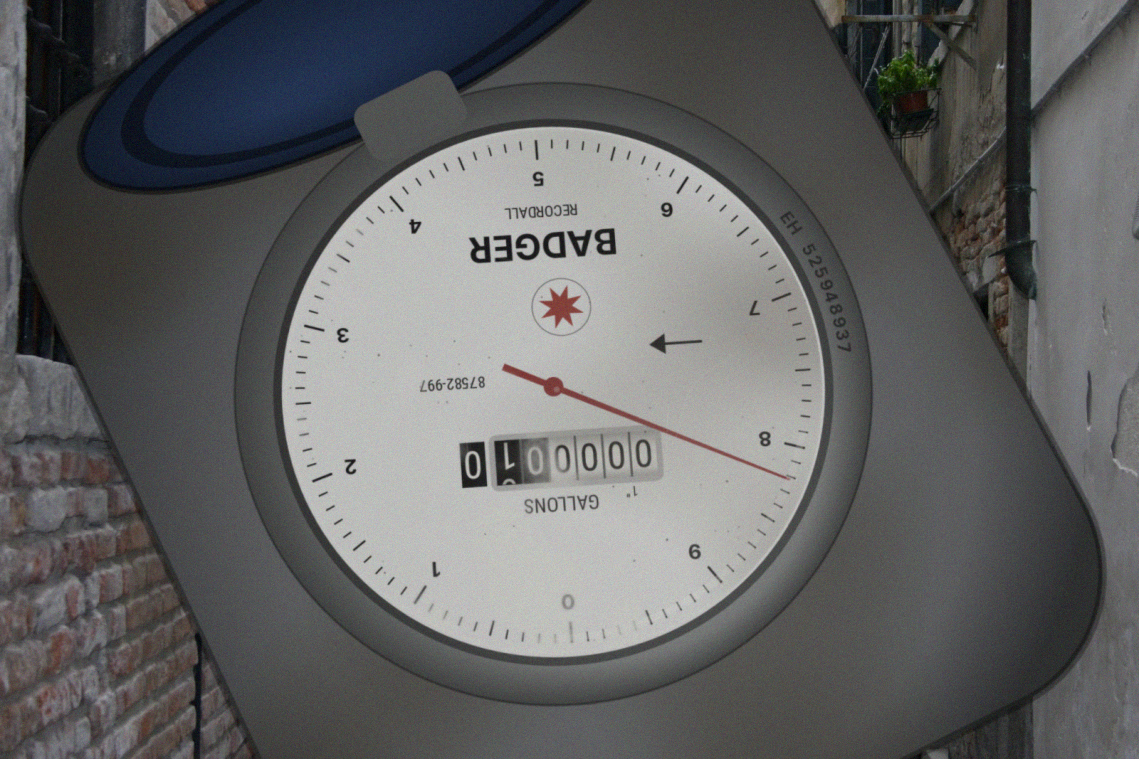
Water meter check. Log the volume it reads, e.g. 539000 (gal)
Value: 8.2 (gal)
